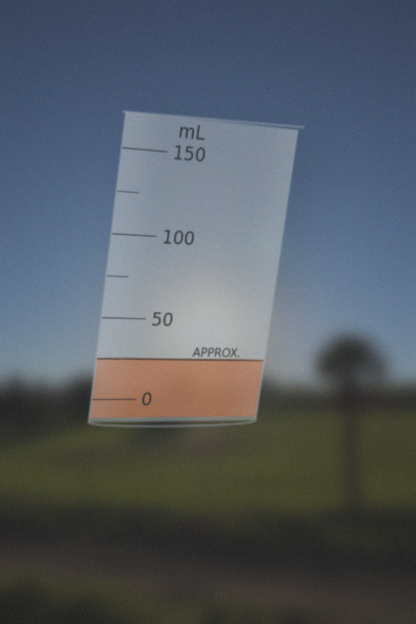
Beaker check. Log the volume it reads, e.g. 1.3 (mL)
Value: 25 (mL)
